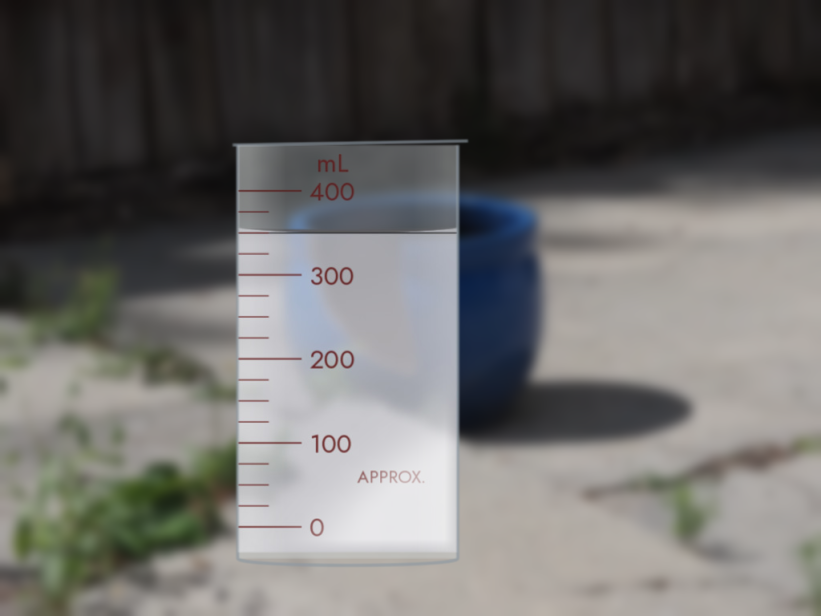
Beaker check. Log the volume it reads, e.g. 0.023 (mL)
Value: 350 (mL)
